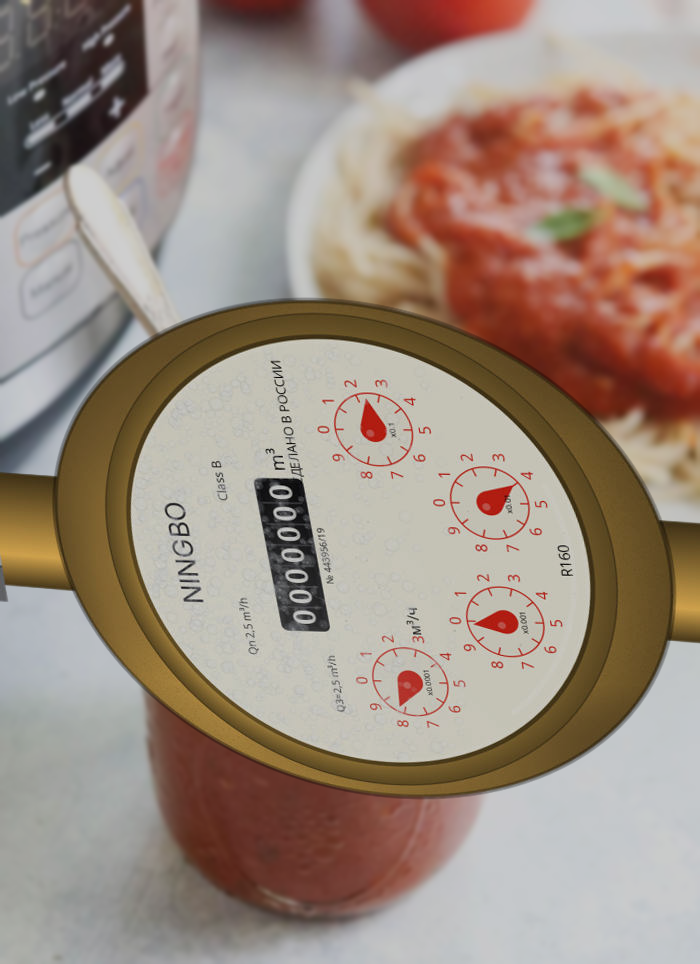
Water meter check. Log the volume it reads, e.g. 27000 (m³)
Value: 0.2398 (m³)
